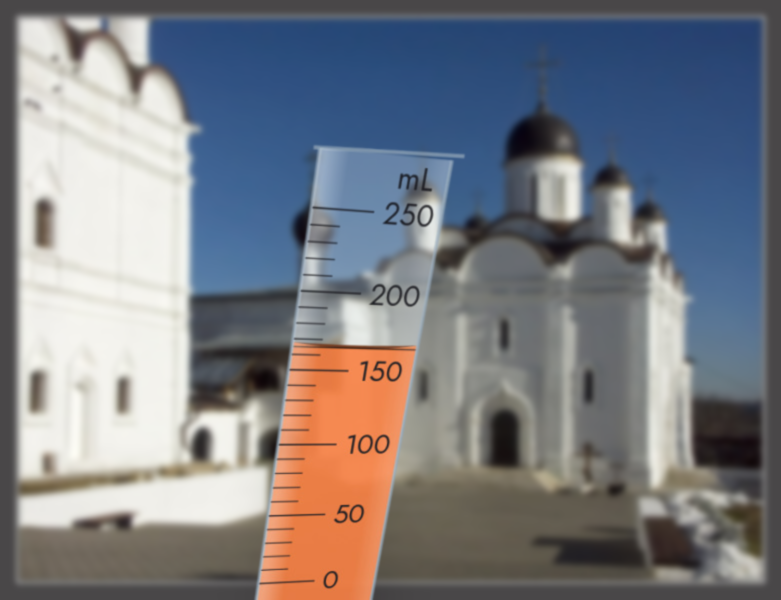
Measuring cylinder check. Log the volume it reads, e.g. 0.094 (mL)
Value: 165 (mL)
